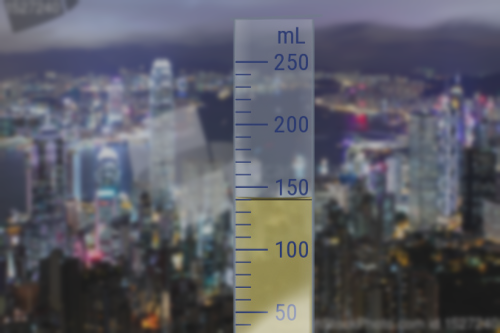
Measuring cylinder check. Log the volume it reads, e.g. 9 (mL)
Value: 140 (mL)
